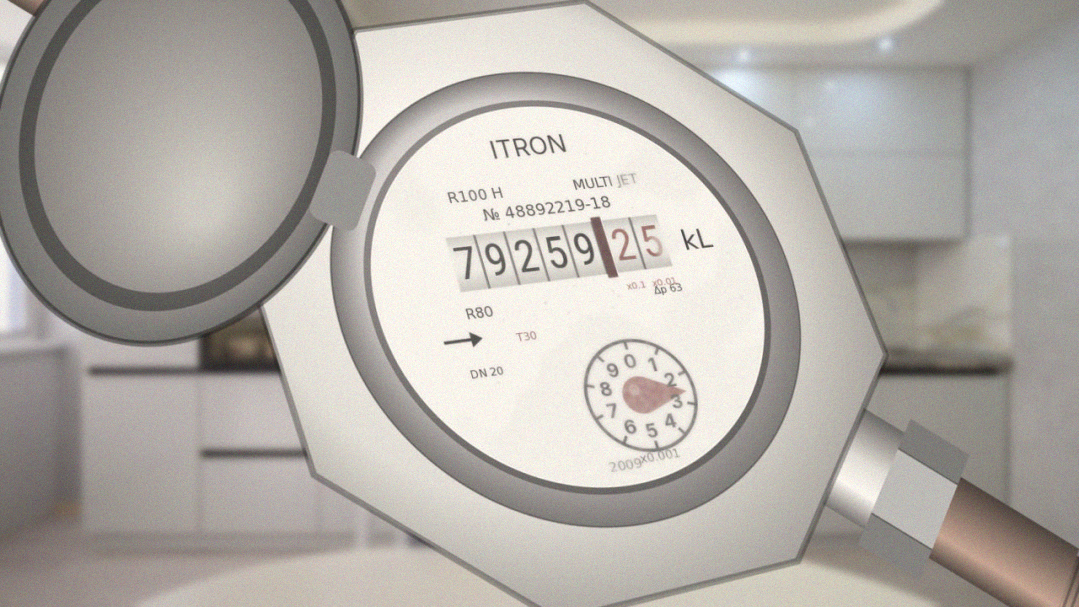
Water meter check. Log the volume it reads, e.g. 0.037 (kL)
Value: 79259.252 (kL)
